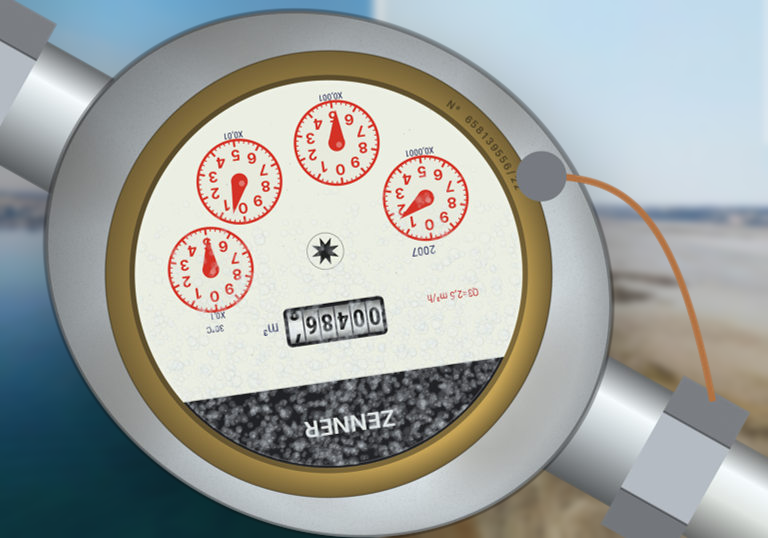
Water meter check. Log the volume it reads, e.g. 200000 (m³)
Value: 4867.5051 (m³)
